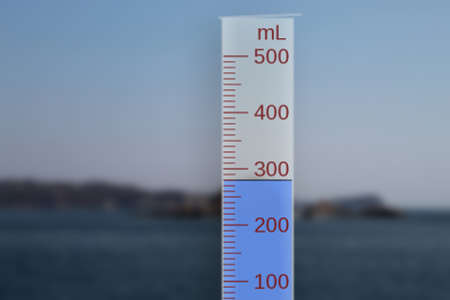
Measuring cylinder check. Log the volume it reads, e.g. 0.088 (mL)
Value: 280 (mL)
